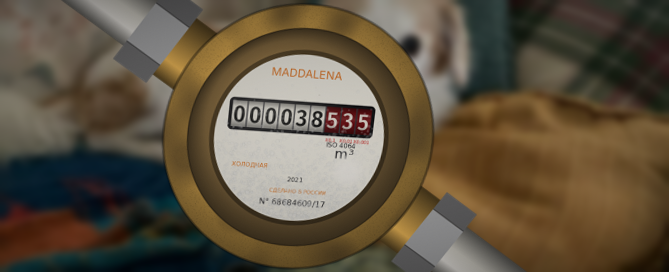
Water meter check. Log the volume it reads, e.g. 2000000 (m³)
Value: 38.535 (m³)
